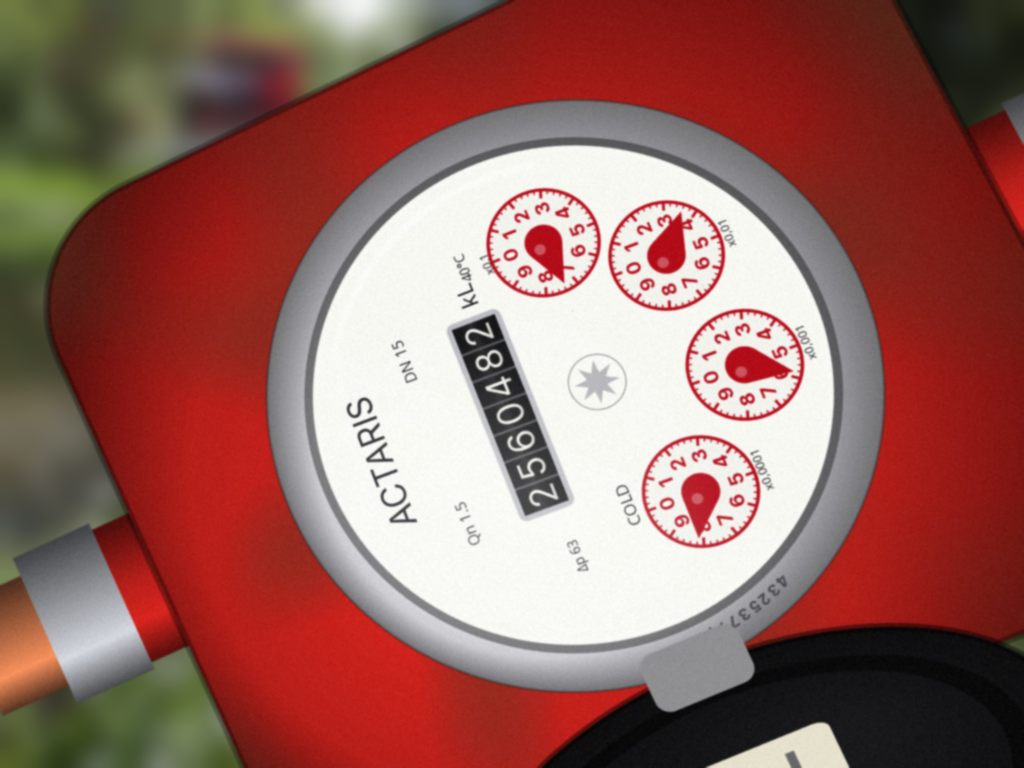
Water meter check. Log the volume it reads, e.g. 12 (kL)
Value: 2560482.7358 (kL)
